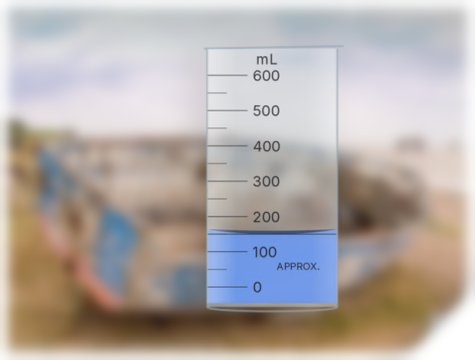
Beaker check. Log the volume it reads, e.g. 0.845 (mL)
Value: 150 (mL)
